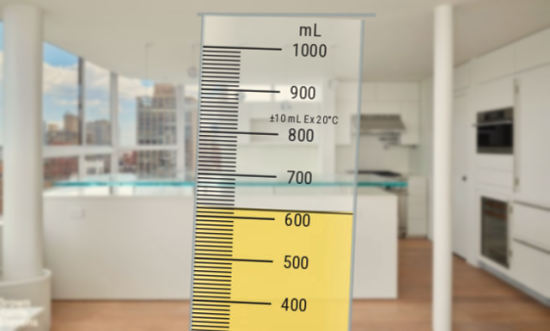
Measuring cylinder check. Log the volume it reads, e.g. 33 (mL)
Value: 620 (mL)
